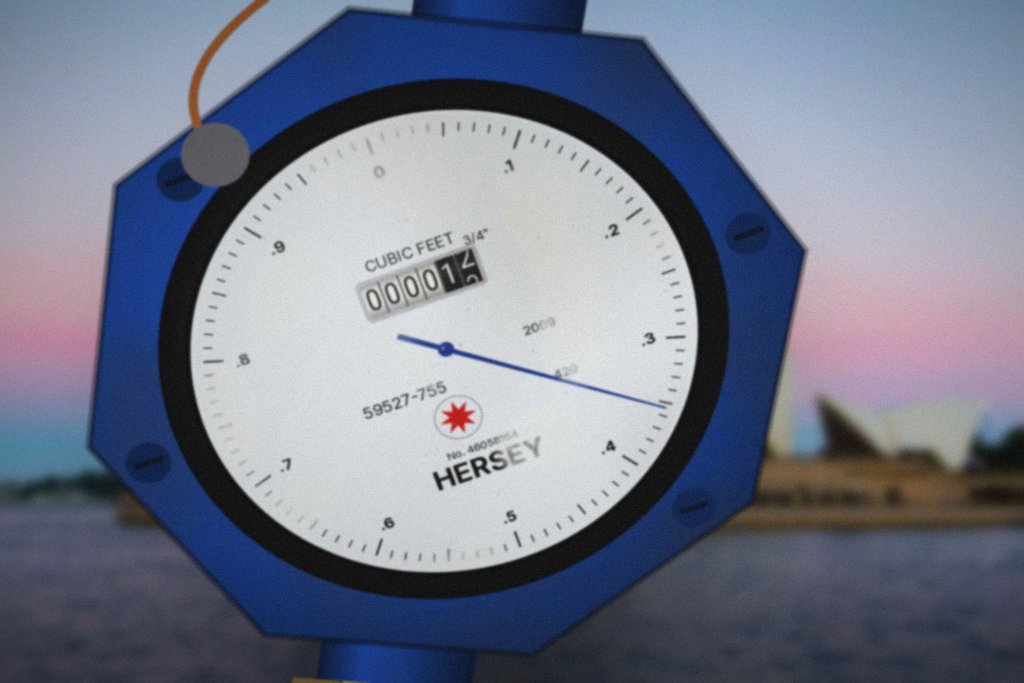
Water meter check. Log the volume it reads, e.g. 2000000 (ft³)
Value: 12.35 (ft³)
